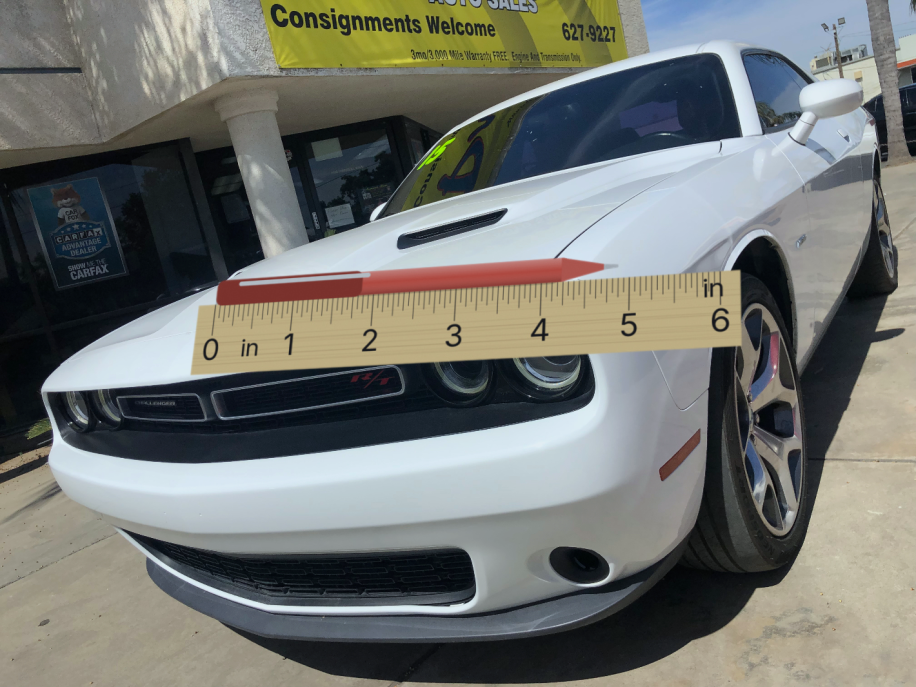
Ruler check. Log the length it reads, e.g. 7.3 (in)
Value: 4.875 (in)
